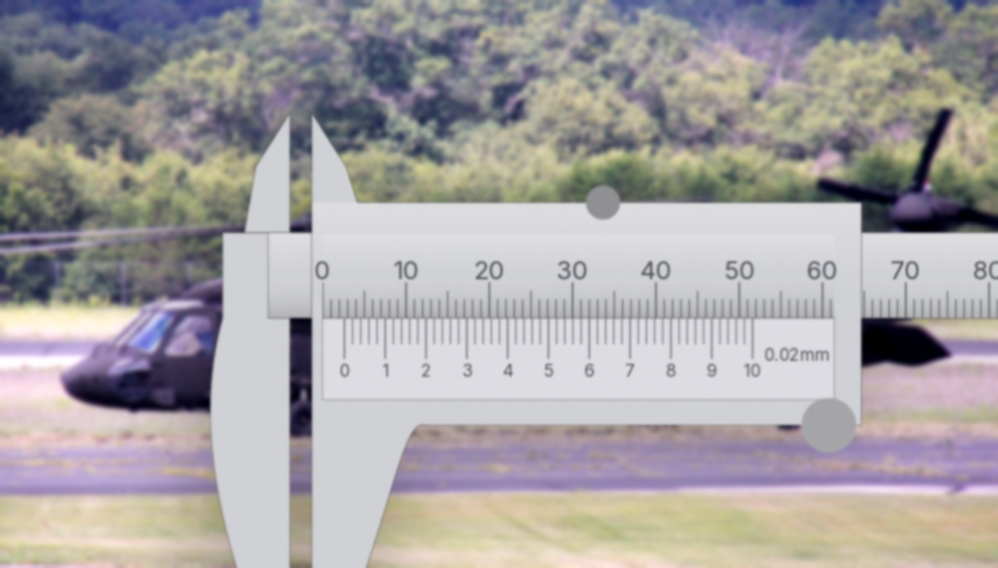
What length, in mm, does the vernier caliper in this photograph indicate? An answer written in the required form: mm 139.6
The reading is mm 2.6
